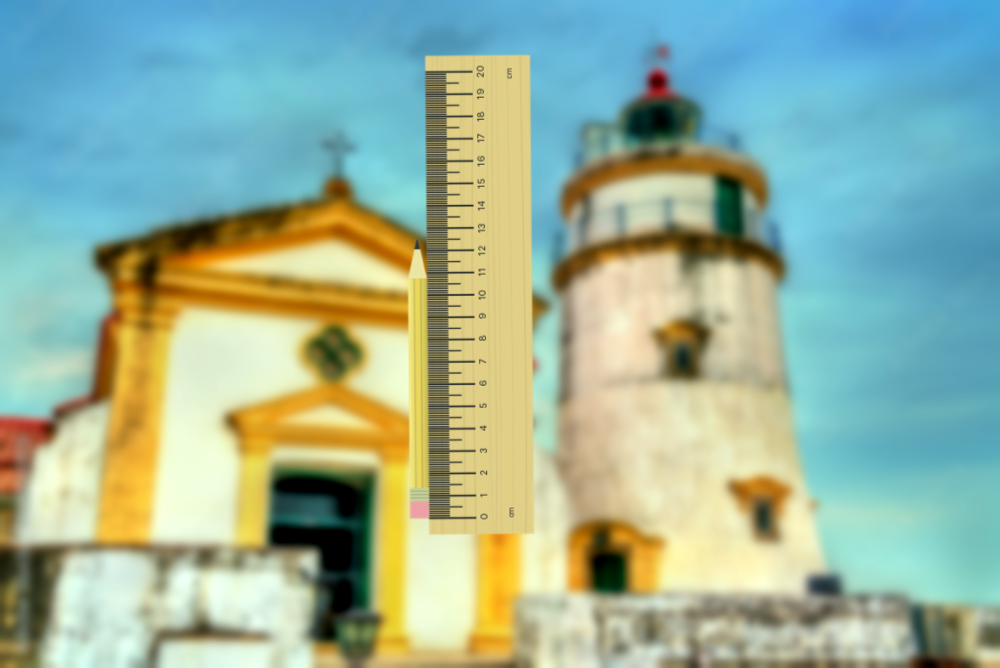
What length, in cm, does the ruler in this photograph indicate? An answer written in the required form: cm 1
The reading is cm 12.5
